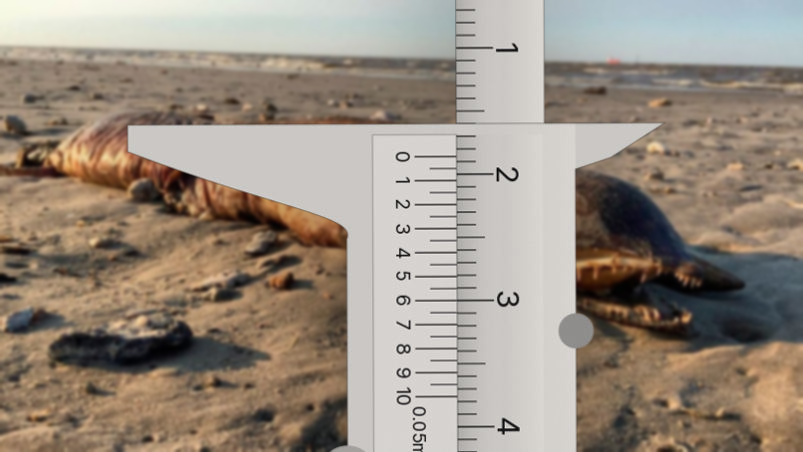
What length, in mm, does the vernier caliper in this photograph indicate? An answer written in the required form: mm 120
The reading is mm 18.6
